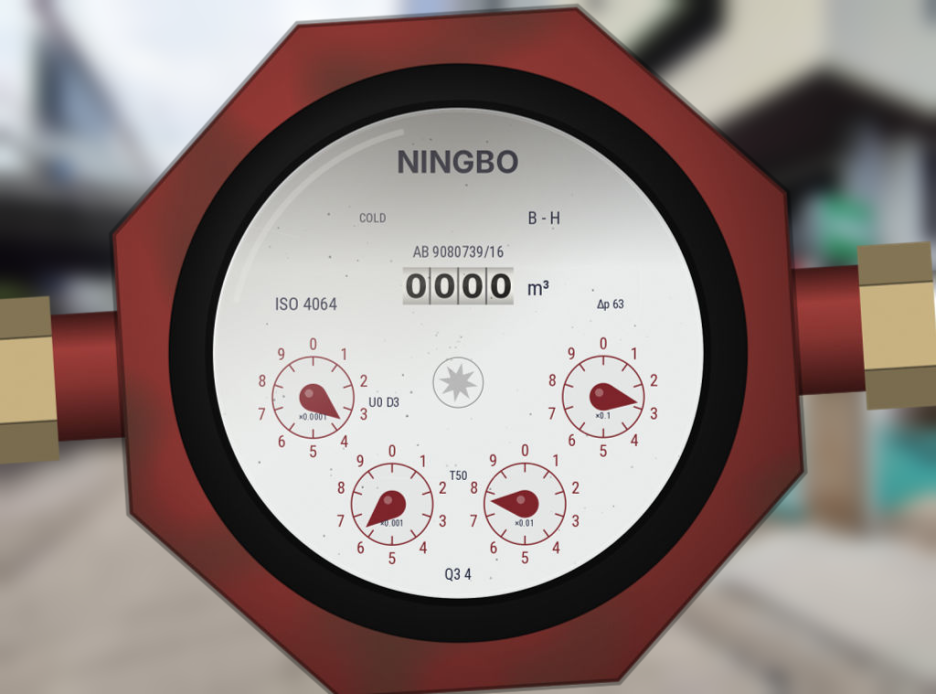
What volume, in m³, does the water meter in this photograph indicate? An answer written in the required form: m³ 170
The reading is m³ 0.2763
